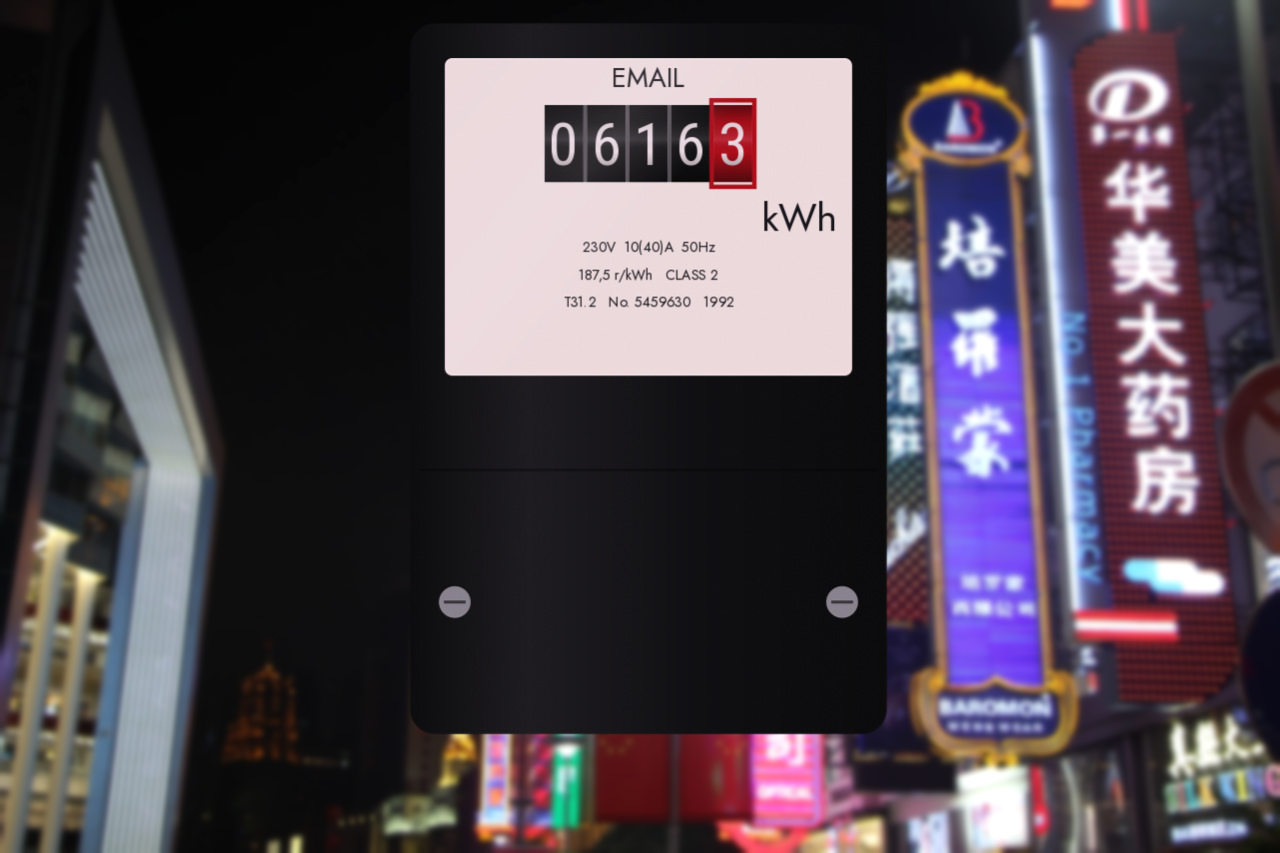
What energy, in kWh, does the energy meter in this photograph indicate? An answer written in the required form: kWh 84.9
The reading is kWh 616.3
